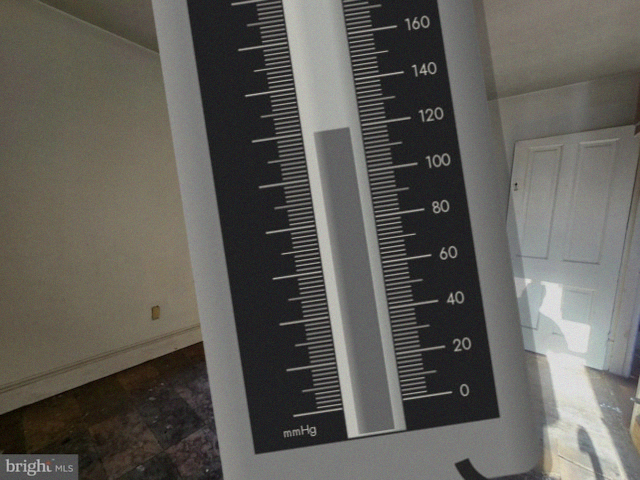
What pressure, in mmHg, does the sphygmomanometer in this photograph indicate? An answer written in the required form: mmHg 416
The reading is mmHg 120
